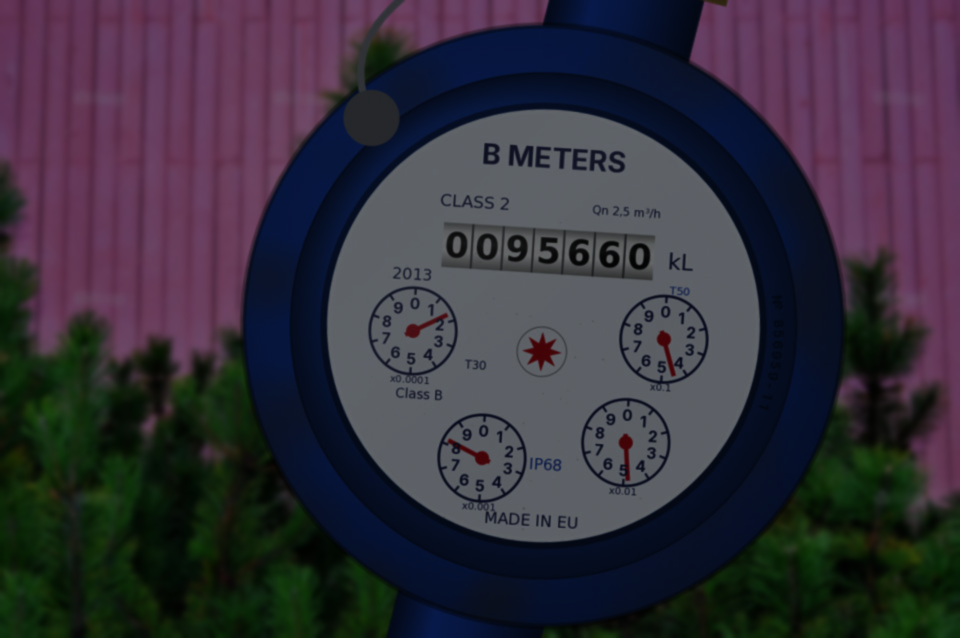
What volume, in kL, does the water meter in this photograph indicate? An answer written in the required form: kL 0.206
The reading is kL 95660.4481
